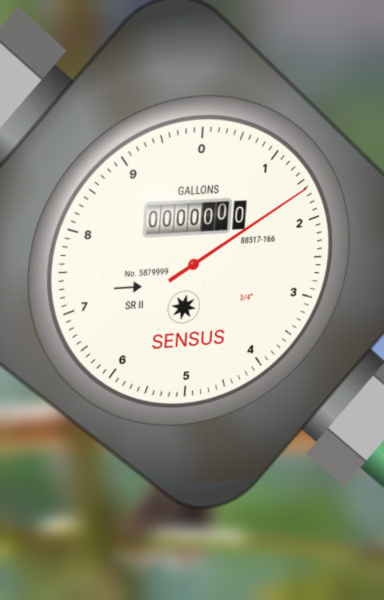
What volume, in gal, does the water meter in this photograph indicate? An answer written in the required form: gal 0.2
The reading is gal 1.6
